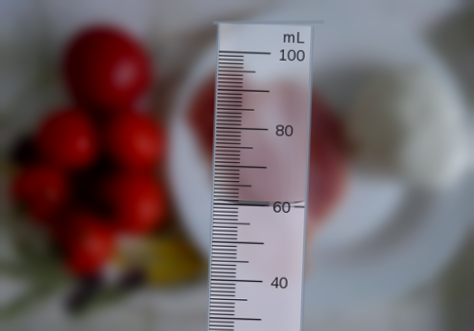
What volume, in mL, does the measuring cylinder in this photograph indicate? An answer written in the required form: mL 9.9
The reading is mL 60
